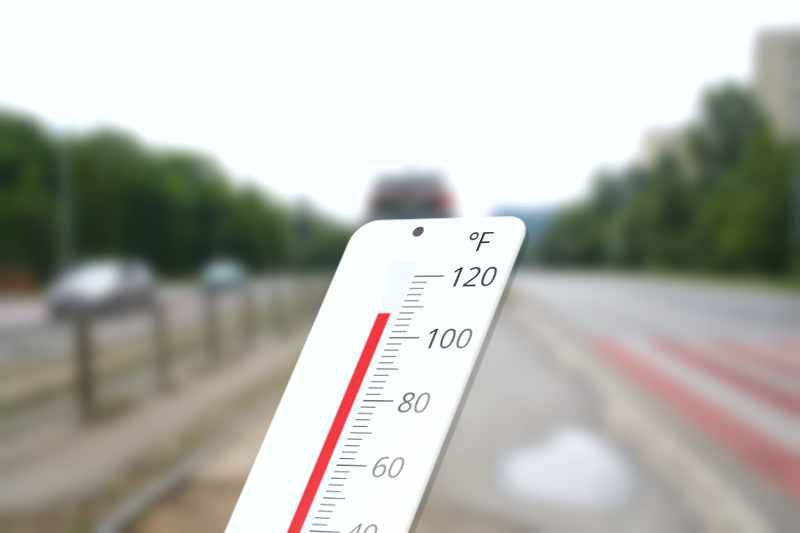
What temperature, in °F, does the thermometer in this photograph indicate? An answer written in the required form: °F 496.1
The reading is °F 108
